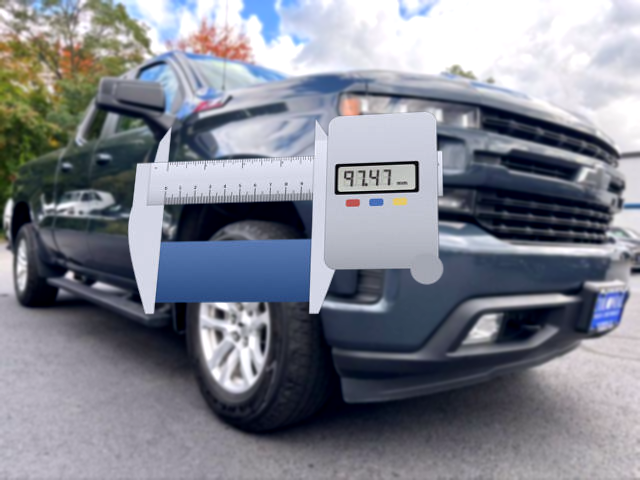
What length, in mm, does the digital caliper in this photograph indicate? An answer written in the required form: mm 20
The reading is mm 97.47
